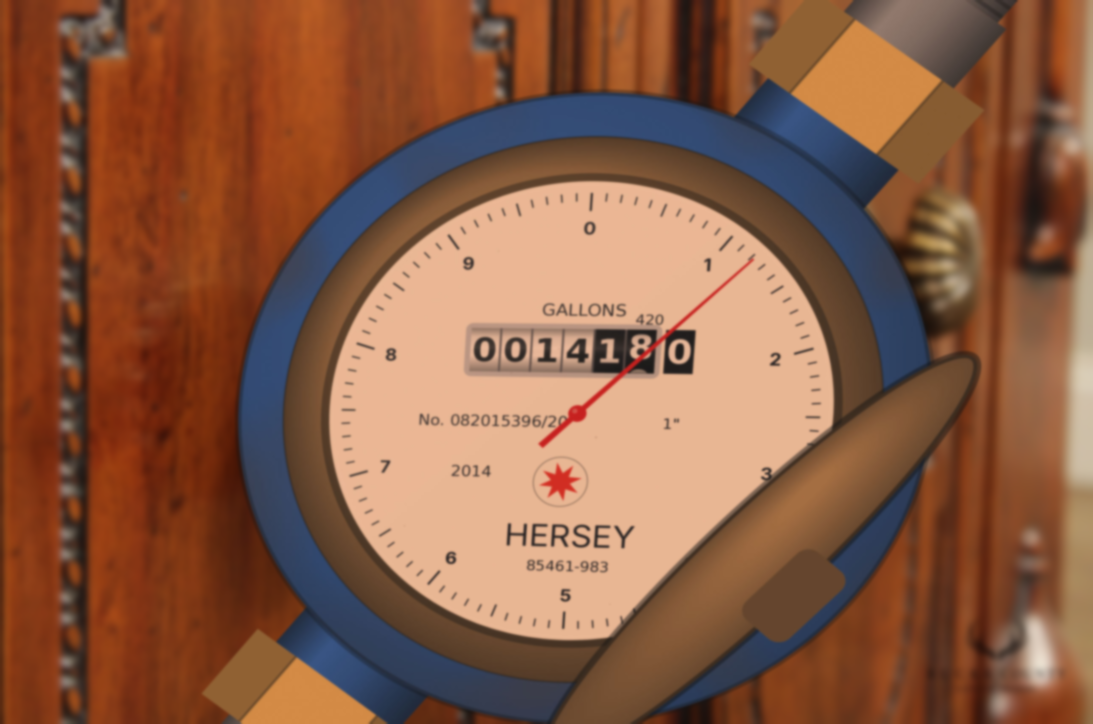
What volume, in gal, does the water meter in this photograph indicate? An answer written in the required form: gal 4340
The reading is gal 14181.2
